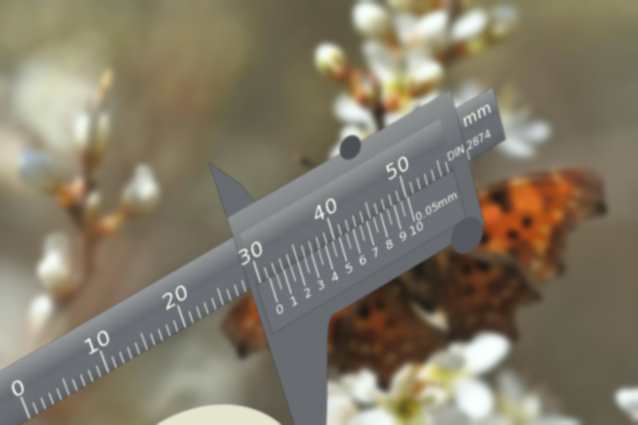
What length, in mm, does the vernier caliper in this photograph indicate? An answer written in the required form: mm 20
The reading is mm 31.2
